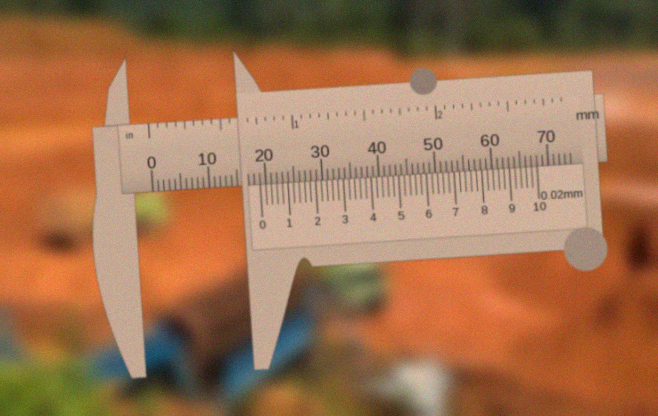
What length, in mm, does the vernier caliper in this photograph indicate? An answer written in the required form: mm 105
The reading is mm 19.0
